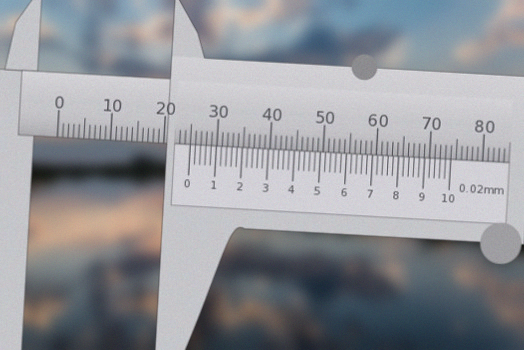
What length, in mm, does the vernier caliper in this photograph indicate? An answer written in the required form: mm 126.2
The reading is mm 25.0
